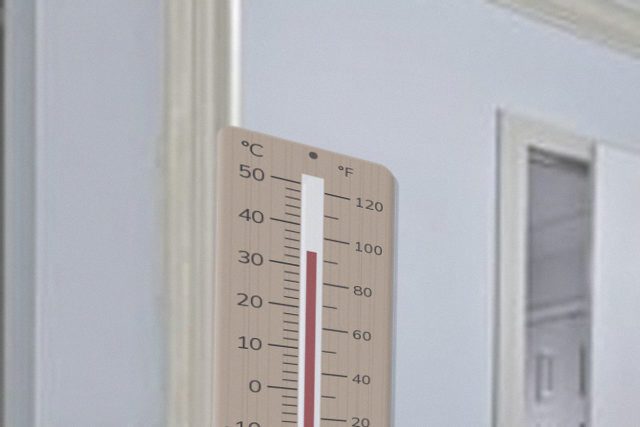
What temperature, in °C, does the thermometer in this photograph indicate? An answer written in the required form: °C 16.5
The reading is °C 34
